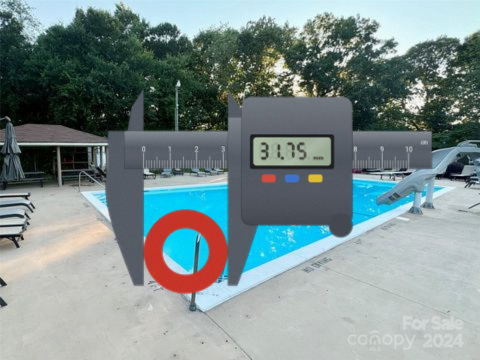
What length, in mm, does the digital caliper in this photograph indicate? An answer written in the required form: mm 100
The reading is mm 31.75
